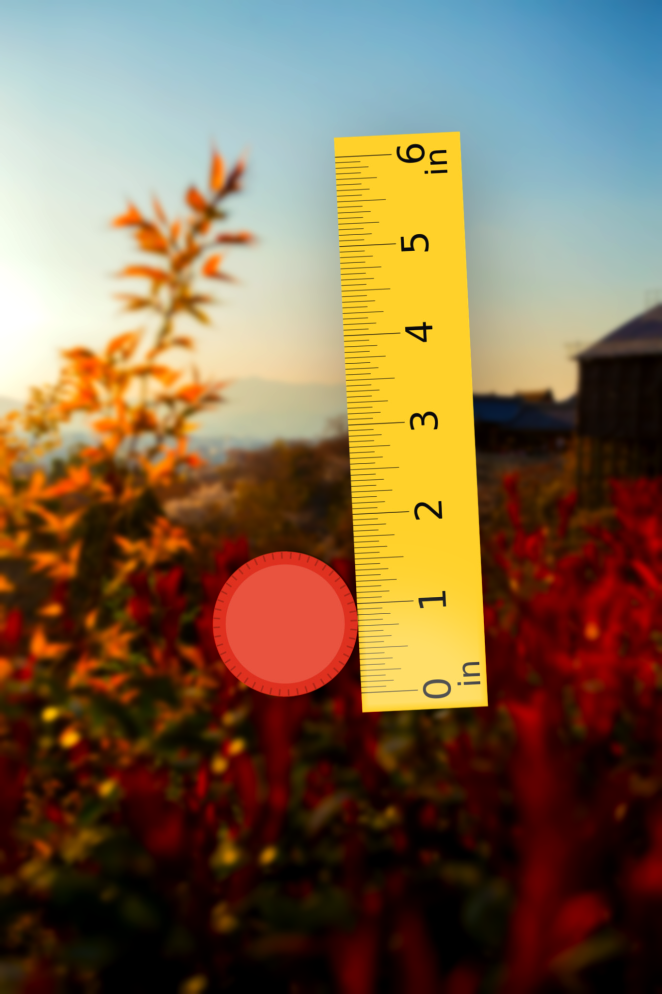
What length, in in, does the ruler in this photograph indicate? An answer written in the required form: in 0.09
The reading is in 1.625
